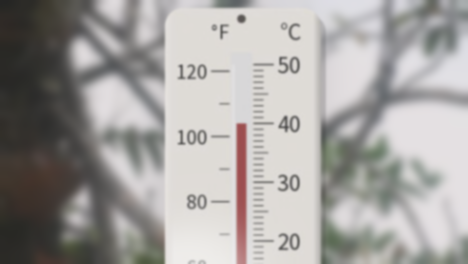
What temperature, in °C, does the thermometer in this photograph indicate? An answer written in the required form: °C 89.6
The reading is °C 40
